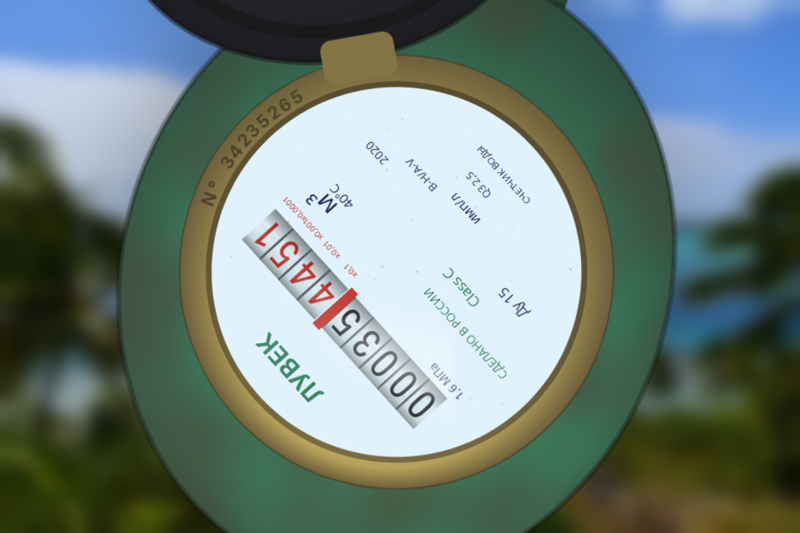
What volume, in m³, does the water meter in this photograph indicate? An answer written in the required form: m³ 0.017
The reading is m³ 35.4451
